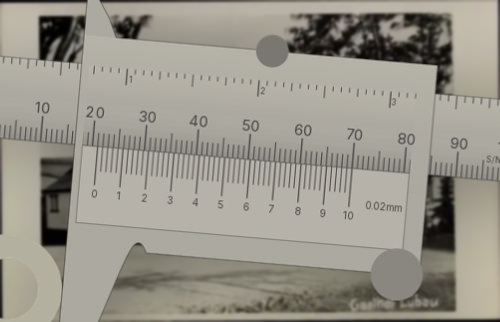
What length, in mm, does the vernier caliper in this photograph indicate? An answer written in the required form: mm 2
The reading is mm 21.0
